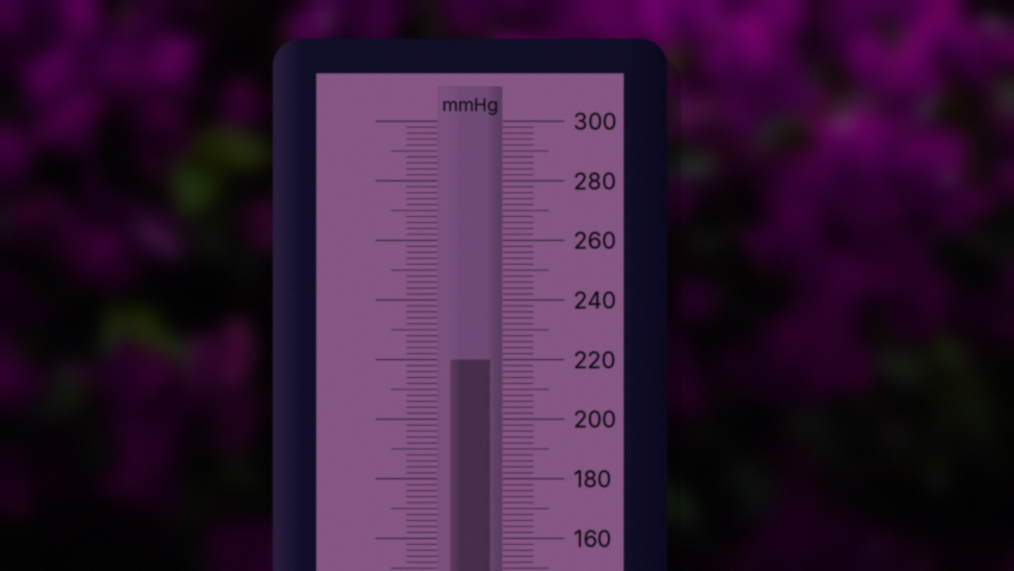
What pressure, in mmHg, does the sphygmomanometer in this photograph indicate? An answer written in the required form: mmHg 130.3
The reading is mmHg 220
